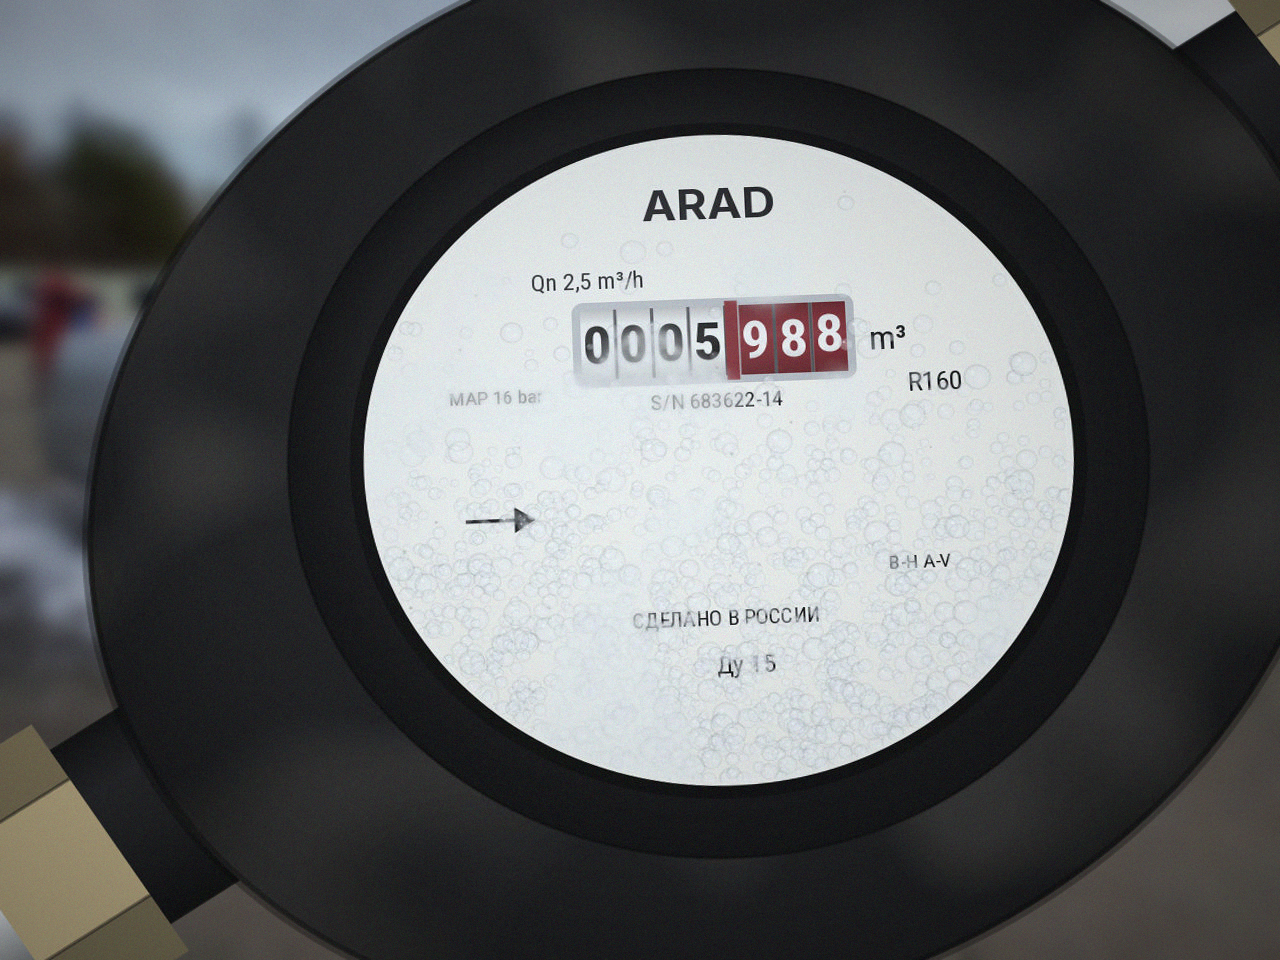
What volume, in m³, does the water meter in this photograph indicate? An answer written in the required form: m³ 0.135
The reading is m³ 5.988
